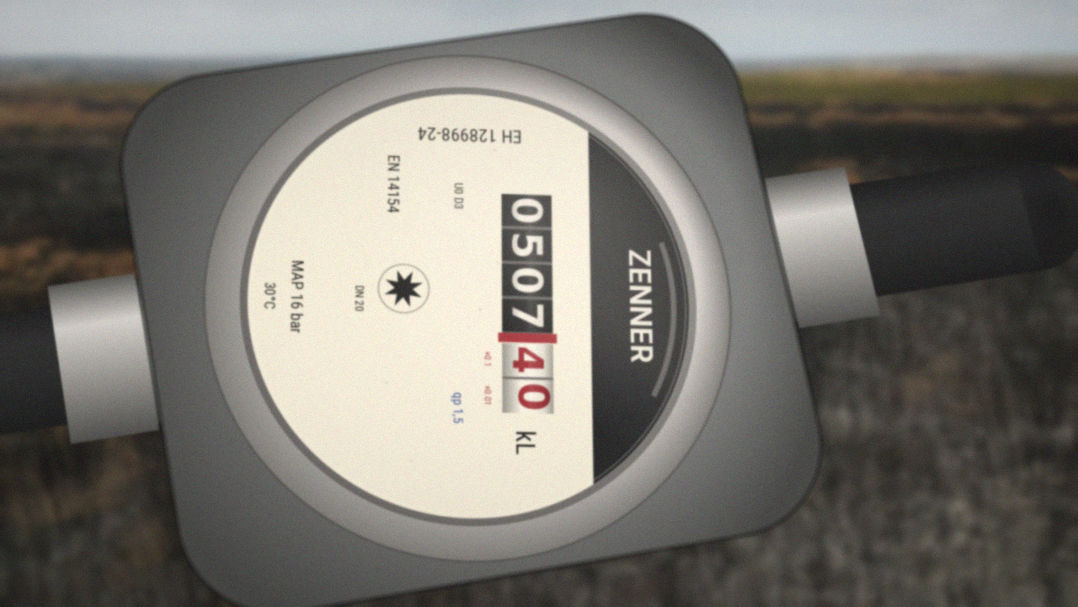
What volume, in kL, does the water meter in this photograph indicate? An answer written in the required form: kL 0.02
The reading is kL 507.40
